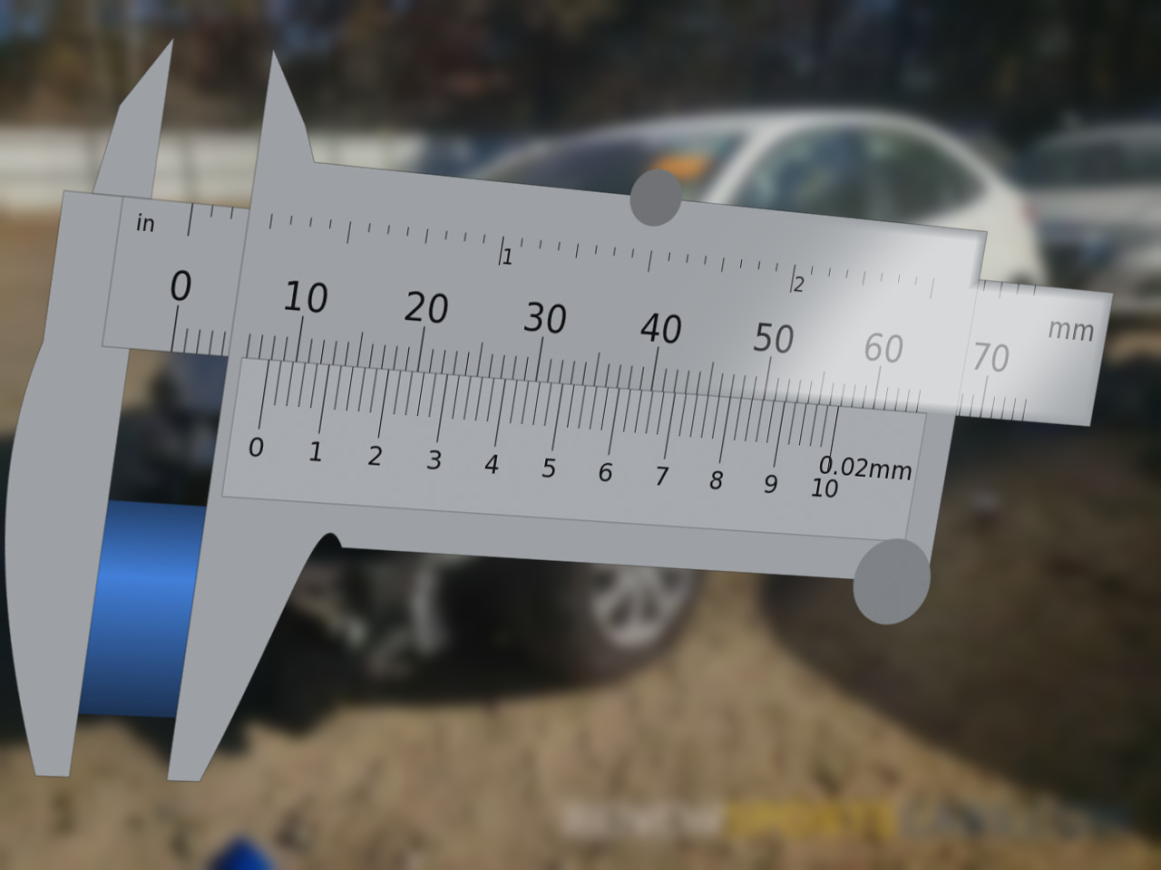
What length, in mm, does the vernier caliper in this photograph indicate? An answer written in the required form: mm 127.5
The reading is mm 7.8
